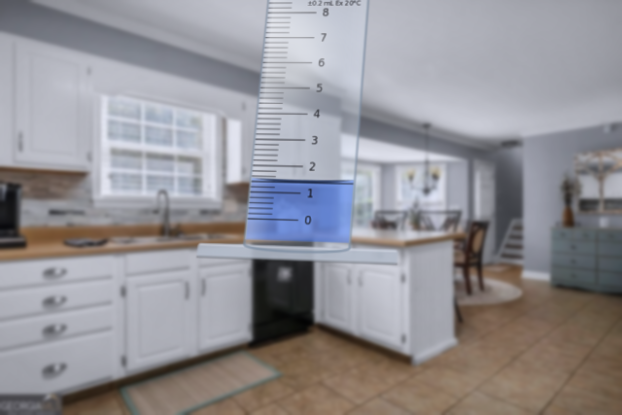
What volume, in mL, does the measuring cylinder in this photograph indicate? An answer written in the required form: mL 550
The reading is mL 1.4
